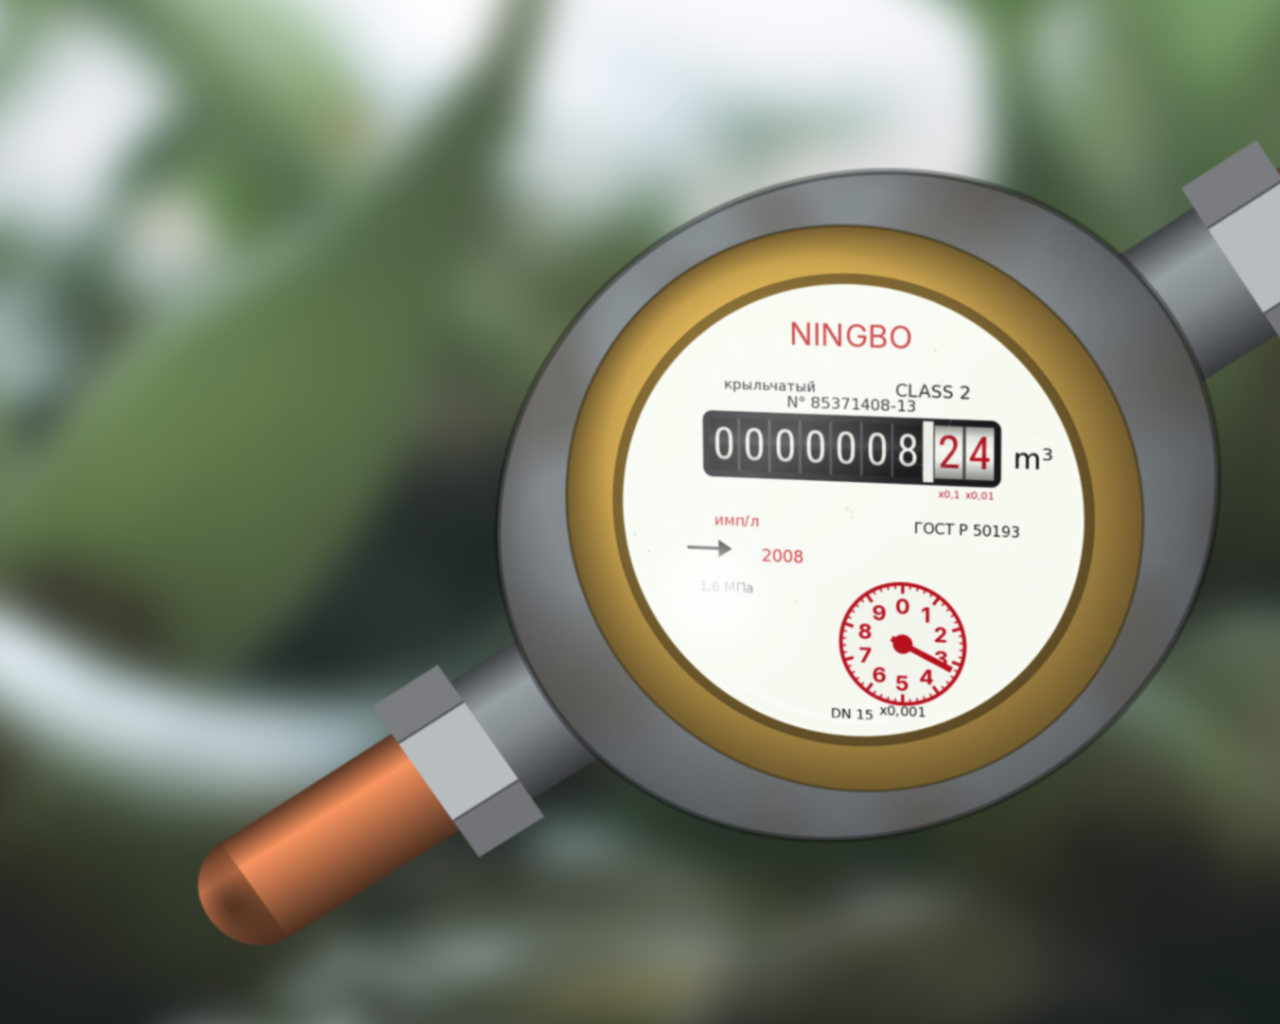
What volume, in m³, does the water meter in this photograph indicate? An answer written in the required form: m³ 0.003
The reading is m³ 8.243
